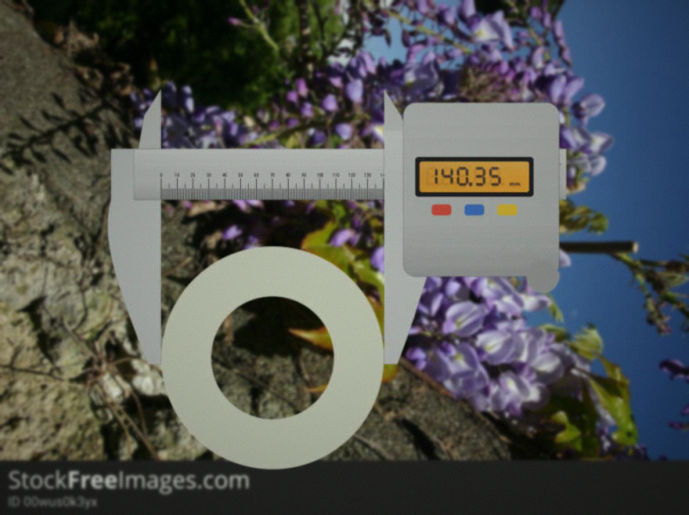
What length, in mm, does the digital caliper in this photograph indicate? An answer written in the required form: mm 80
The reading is mm 140.35
